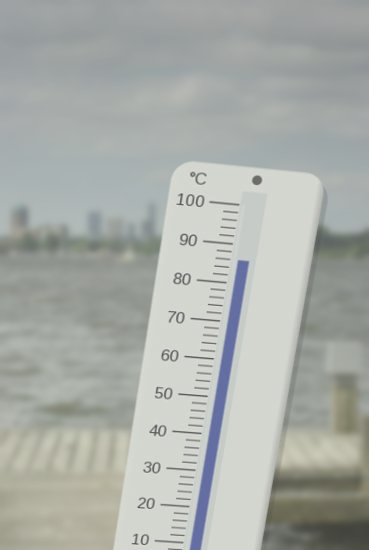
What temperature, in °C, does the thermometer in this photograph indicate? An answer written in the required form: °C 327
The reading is °C 86
